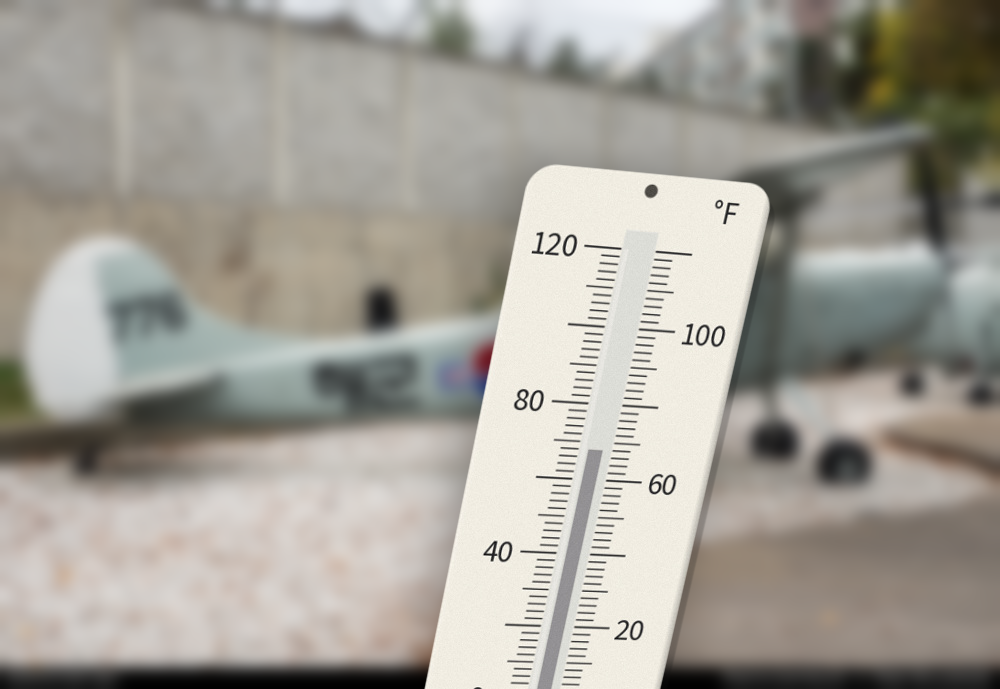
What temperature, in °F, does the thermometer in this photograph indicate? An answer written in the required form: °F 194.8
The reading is °F 68
